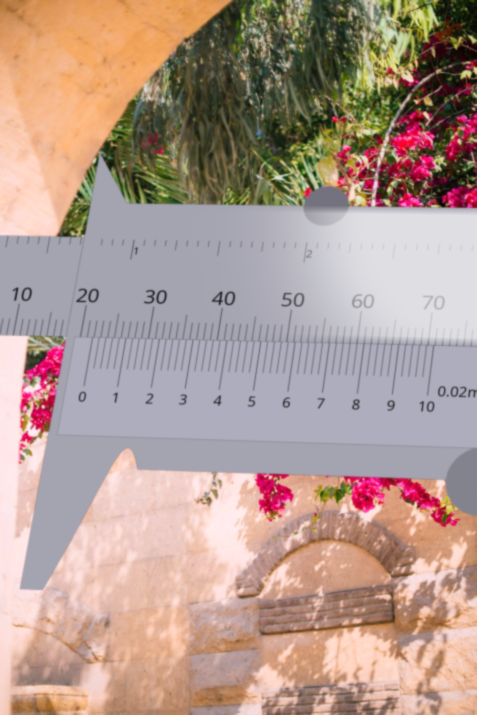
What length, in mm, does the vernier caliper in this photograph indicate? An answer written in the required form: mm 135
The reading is mm 21.8
